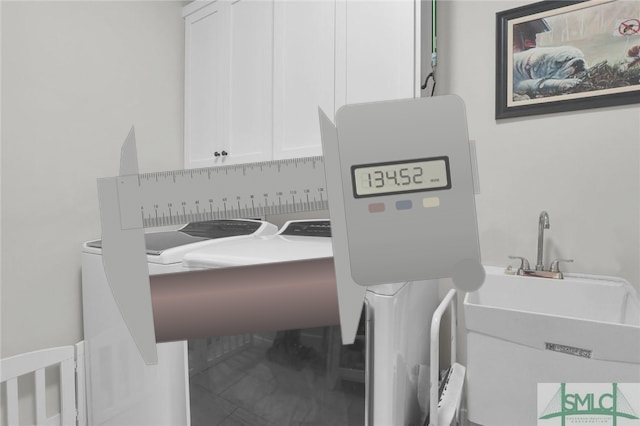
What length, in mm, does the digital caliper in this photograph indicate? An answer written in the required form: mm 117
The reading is mm 134.52
